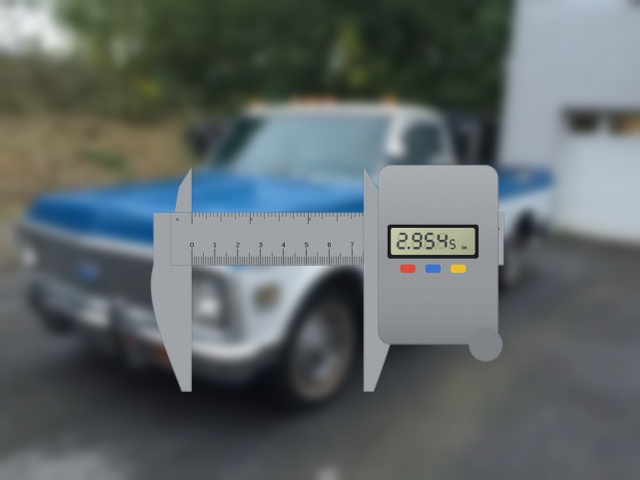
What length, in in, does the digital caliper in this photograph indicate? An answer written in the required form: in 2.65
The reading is in 2.9545
